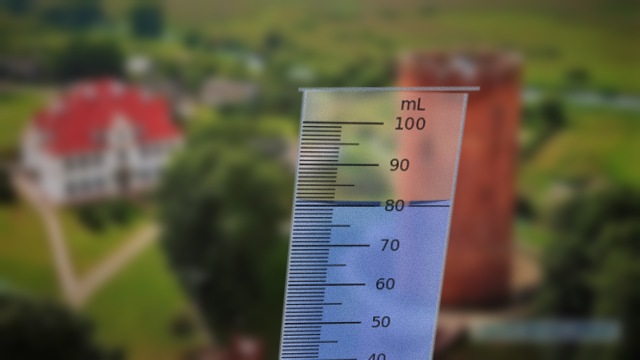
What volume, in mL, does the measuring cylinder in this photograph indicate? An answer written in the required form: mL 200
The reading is mL 80
